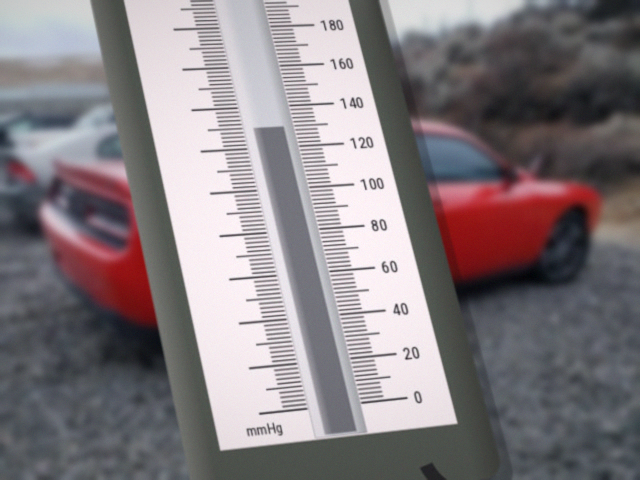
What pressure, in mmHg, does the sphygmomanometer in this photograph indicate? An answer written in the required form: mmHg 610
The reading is mmHg 130
